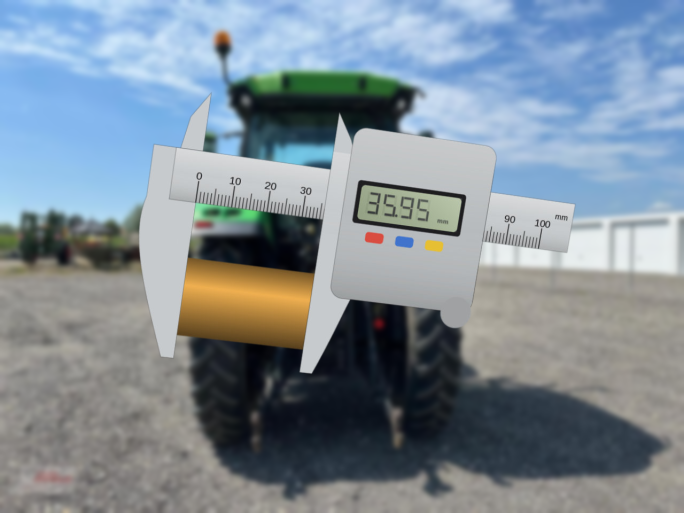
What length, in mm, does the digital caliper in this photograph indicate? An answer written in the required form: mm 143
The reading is mm 35.95
